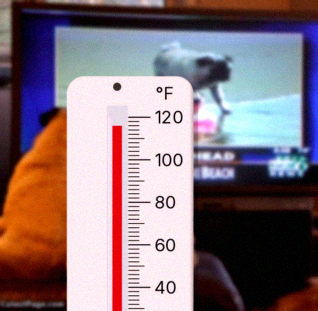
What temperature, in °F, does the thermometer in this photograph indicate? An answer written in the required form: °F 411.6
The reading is °F 116
